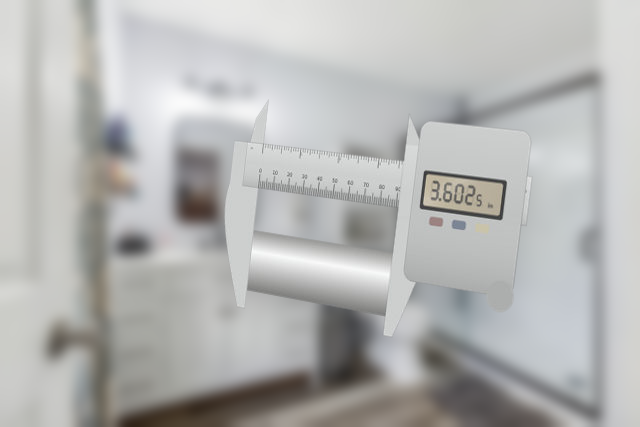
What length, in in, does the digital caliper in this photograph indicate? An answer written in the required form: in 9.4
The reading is in 3.6025
